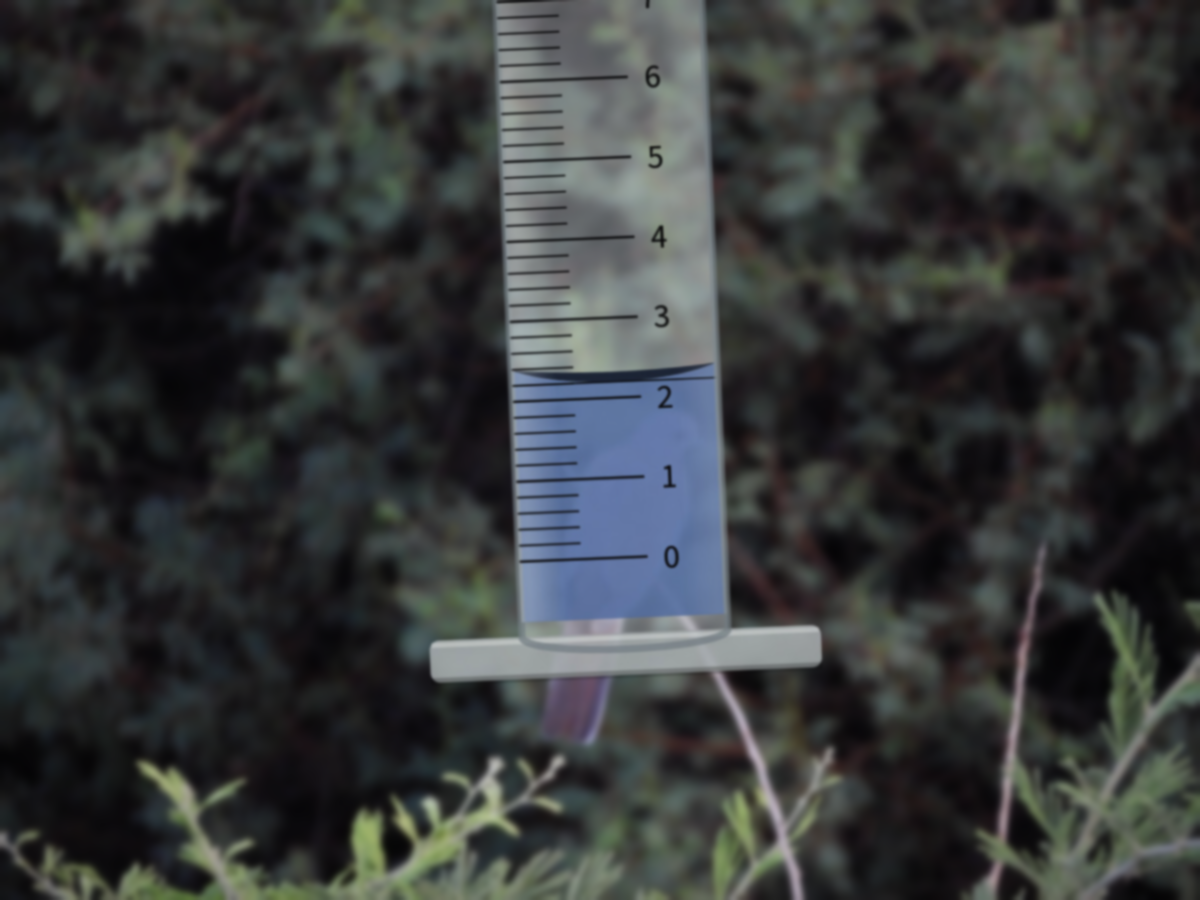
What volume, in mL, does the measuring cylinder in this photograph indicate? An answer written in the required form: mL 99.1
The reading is mL 2.2
